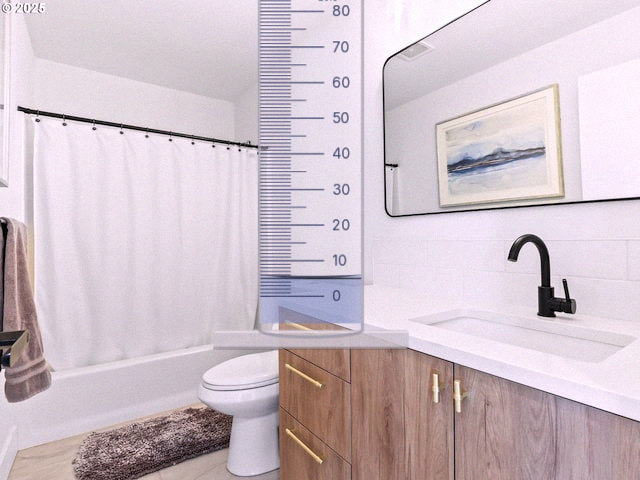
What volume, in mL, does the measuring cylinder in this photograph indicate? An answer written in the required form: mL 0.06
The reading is mL 5
